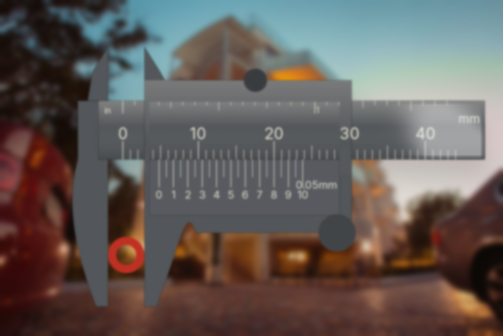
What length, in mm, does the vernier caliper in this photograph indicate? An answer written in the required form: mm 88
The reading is mm 4.8
